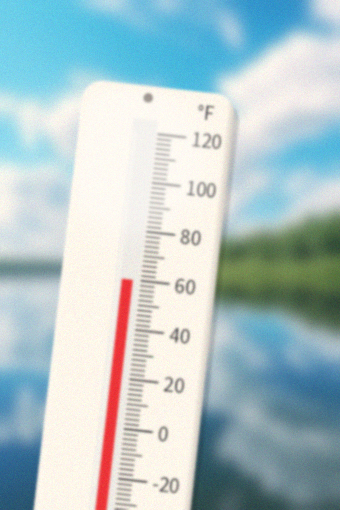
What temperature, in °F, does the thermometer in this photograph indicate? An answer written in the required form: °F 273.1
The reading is °F 60
